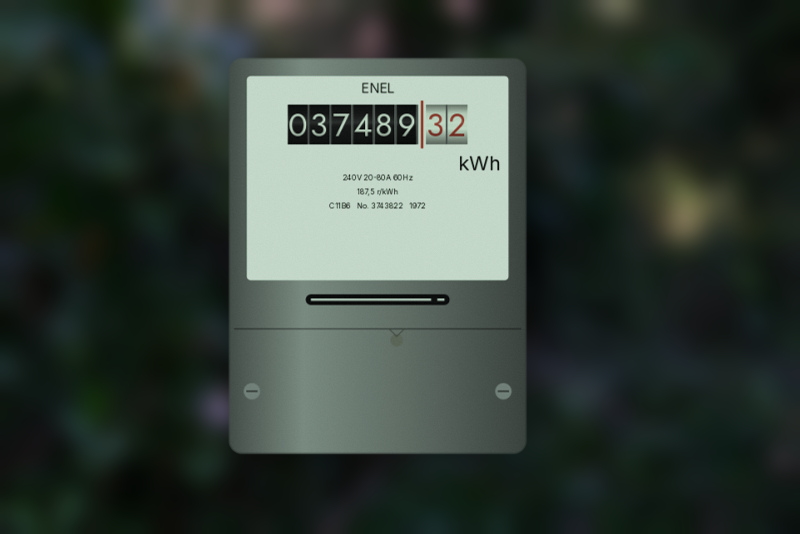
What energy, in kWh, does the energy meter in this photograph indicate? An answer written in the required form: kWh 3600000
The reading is kWh 37489.32
